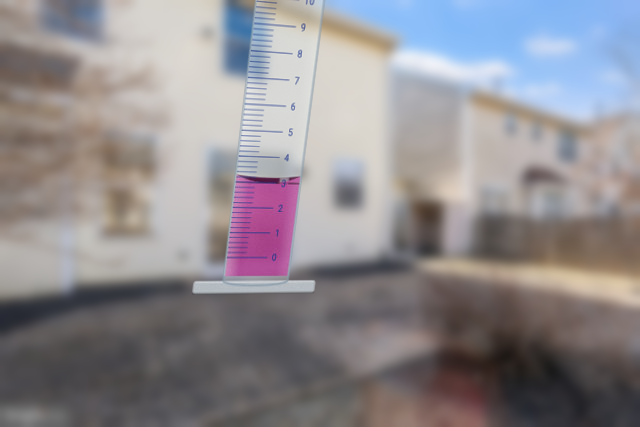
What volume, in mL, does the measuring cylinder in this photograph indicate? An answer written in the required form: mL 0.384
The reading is mL 3
